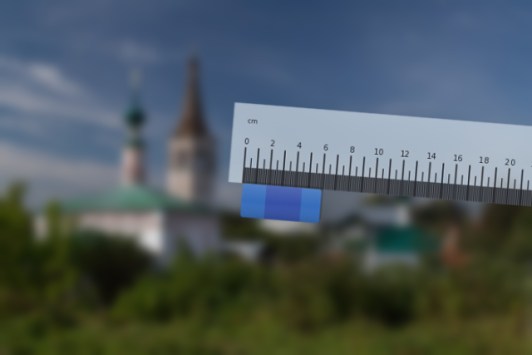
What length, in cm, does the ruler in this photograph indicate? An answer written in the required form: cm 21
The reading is cm 6
